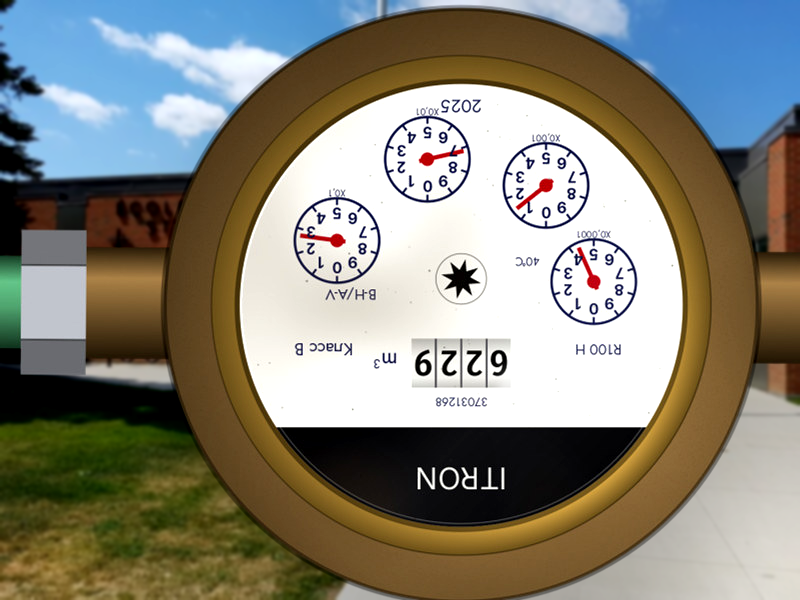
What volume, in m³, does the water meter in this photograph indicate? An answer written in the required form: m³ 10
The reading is m³ 6229.2714
